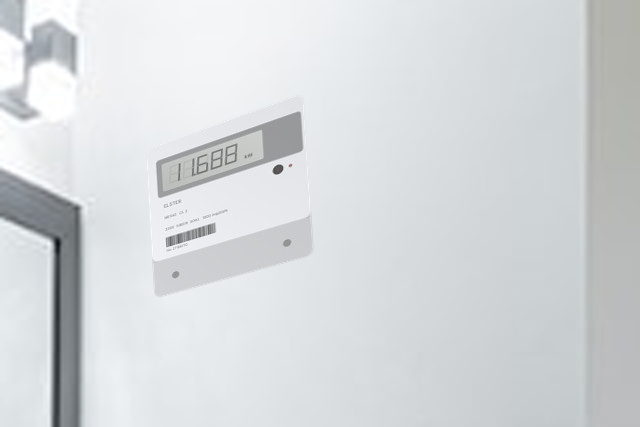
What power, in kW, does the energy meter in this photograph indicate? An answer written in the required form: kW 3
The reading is kW 11.688
